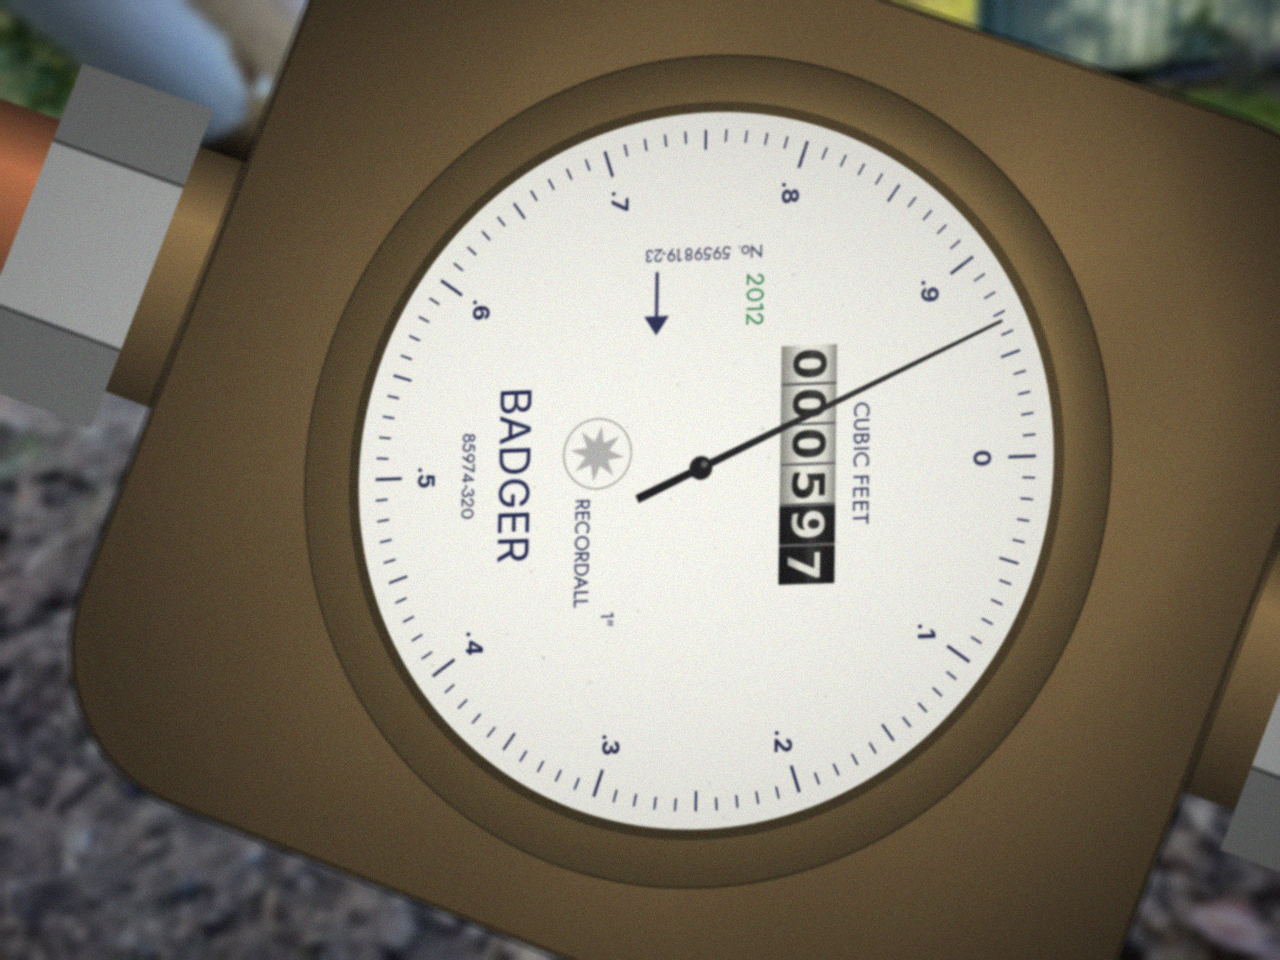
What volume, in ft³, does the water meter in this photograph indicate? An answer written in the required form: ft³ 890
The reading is ft³ 596.93
